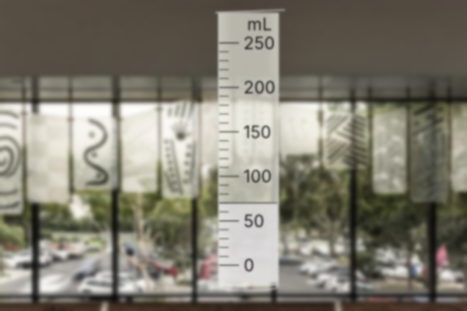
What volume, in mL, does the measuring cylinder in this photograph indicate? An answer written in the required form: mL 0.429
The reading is mL 70
